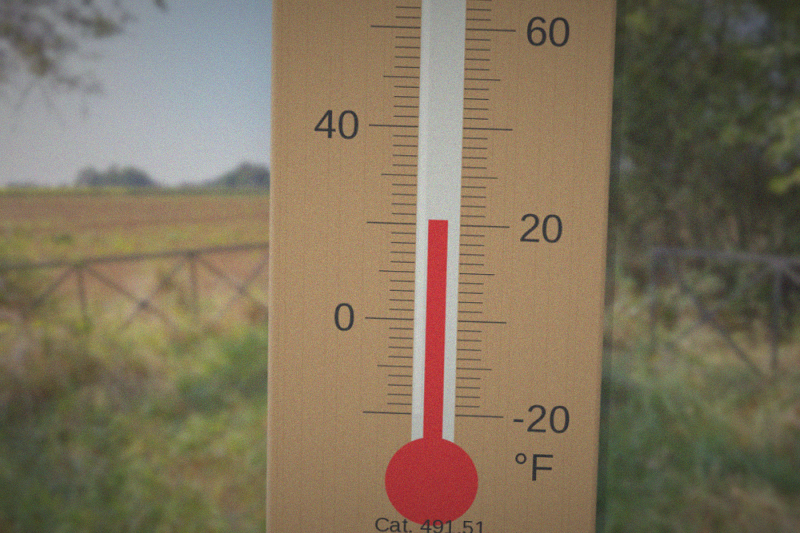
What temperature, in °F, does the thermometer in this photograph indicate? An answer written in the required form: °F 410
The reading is °F 21
